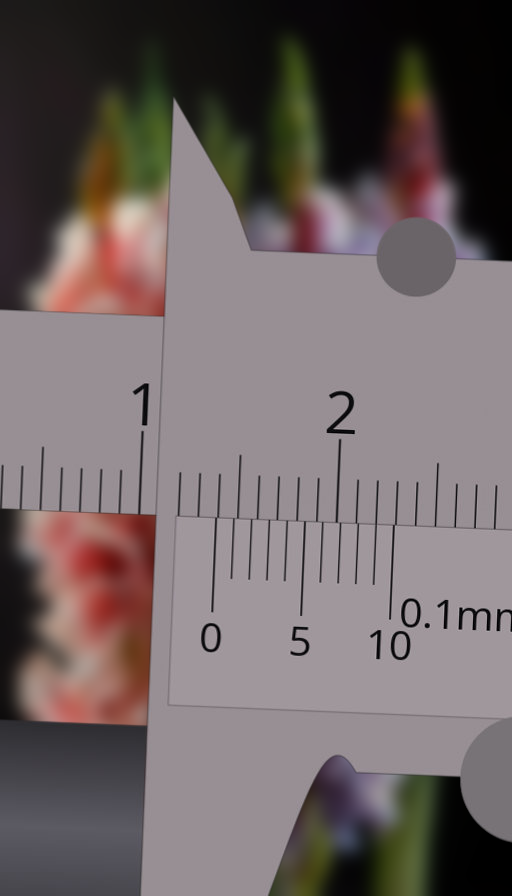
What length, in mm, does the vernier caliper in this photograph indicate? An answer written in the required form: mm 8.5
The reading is mm 13.9
